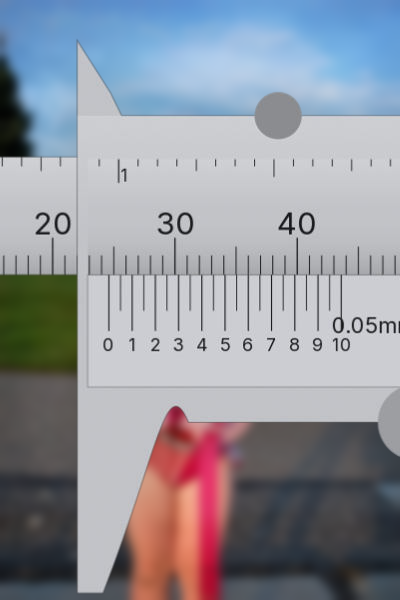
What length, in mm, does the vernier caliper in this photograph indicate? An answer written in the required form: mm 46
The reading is mm 24.6
